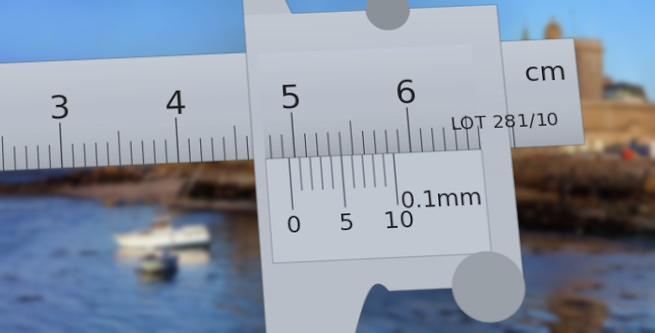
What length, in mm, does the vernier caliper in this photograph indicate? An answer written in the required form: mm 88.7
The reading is mm 49.5
